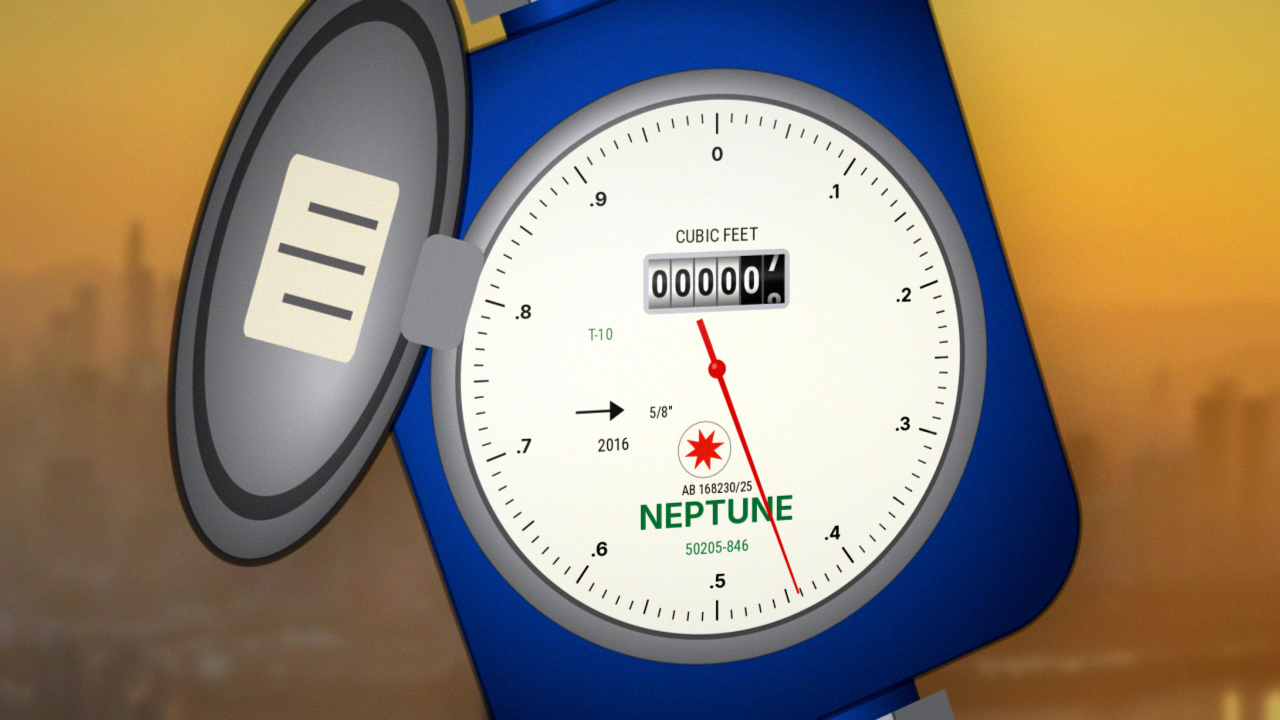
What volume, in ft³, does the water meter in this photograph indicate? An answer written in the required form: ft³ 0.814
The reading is ft³ 7.44
